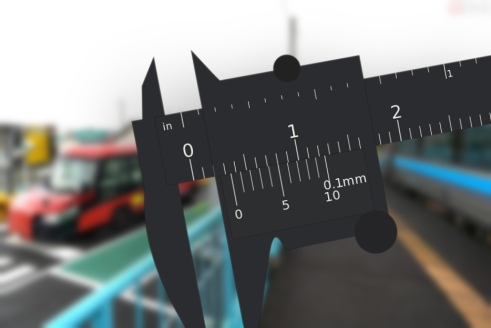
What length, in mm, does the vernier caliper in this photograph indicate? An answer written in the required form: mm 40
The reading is mm 3.5
